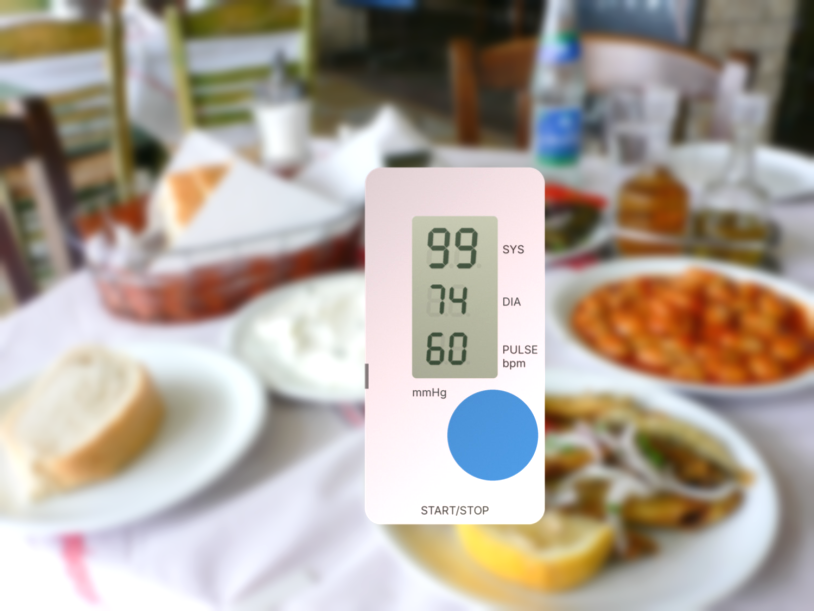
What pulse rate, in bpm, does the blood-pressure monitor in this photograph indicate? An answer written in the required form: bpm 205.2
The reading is bpm 60
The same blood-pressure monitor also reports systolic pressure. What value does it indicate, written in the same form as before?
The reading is mmHg 99
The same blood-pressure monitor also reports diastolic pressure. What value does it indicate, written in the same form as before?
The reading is mmHg 74
